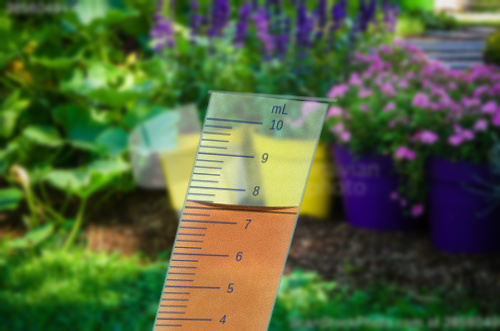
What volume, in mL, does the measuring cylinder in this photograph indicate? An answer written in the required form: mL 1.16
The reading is mL 7.4
